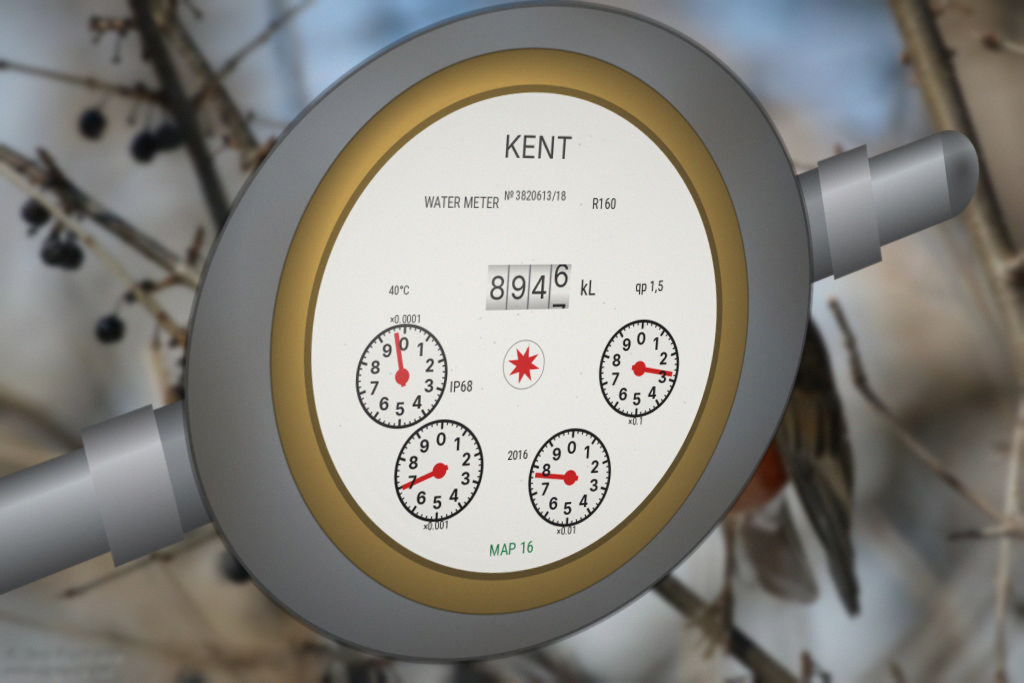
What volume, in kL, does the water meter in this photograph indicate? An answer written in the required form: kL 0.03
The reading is kL 8946.2769
